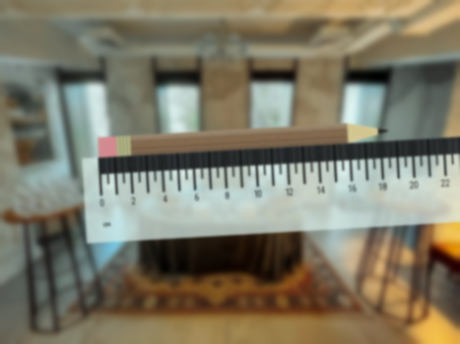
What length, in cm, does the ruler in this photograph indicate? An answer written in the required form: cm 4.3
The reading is cm 18.5
